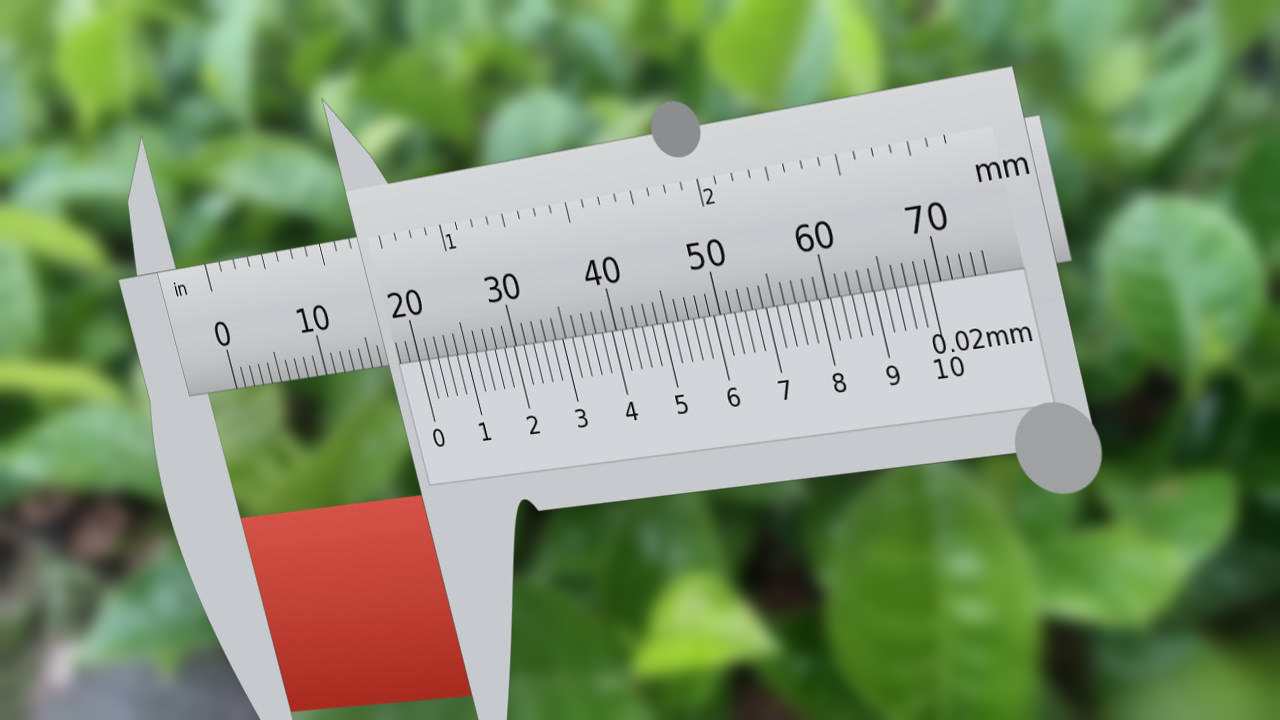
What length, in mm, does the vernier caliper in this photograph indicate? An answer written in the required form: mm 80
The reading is mm 20.0
